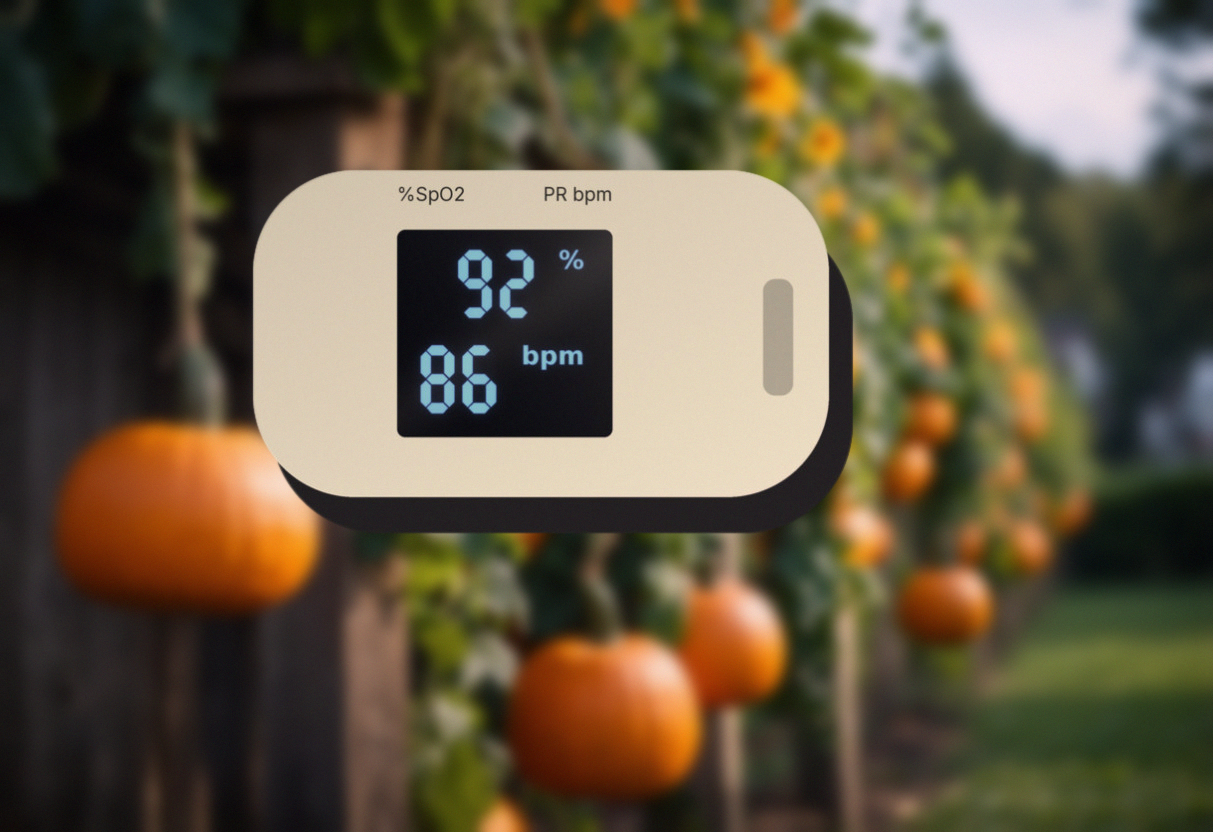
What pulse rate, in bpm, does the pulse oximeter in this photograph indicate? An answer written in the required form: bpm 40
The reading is bpm 86
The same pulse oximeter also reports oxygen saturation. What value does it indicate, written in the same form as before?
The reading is % 92
